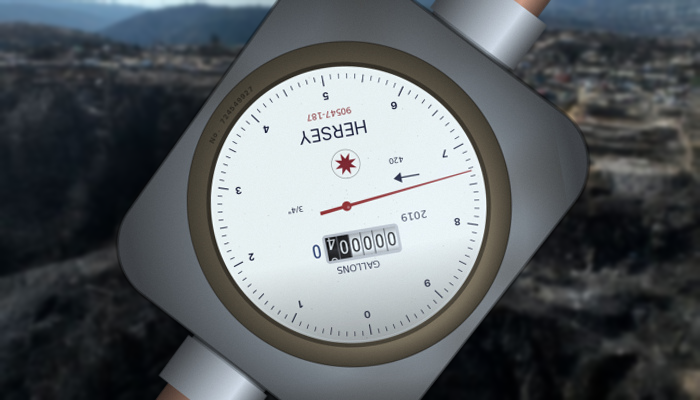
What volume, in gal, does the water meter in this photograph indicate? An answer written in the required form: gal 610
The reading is gal 37.3
